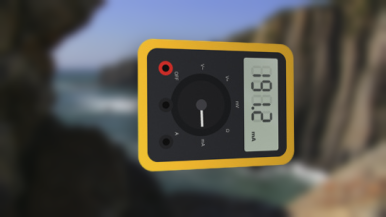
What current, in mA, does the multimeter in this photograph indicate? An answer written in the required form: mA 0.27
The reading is mA 191.2
